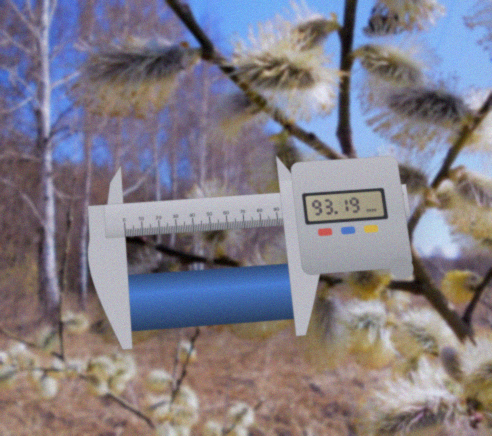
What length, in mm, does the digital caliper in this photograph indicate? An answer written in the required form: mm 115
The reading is mm 93.19
